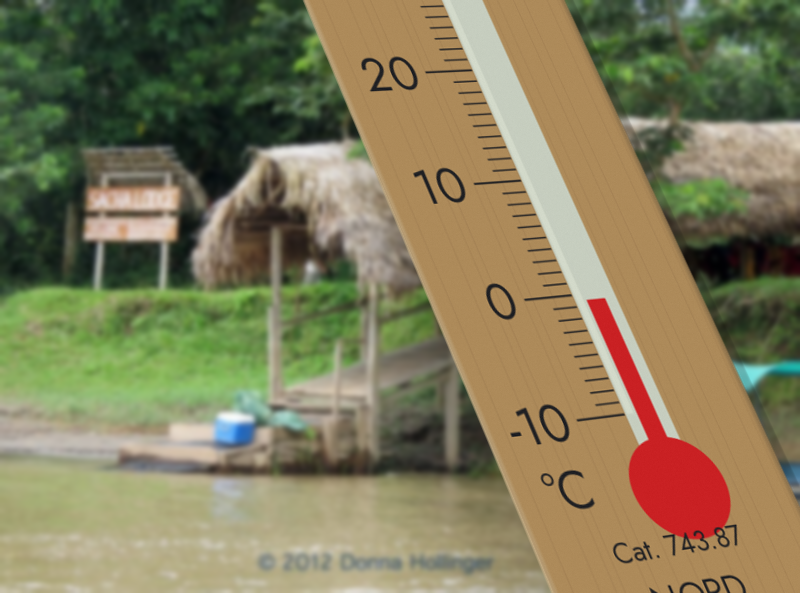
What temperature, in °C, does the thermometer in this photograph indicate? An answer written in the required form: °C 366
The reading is °C -0.5
